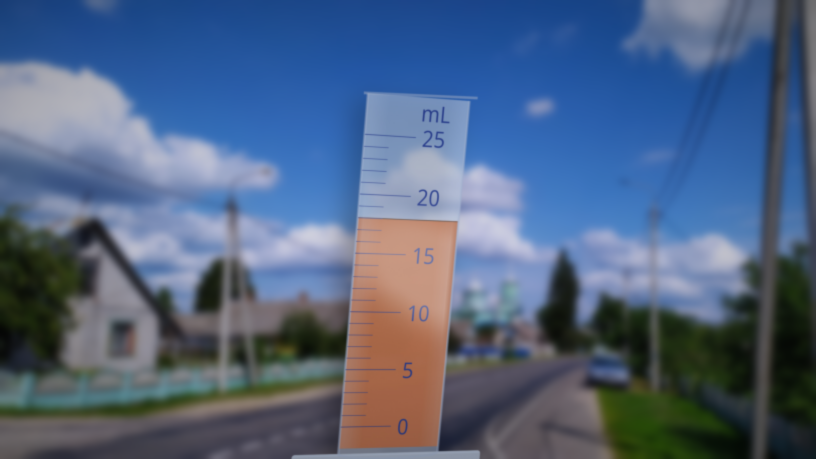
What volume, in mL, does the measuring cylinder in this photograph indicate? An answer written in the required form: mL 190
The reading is mL 18
